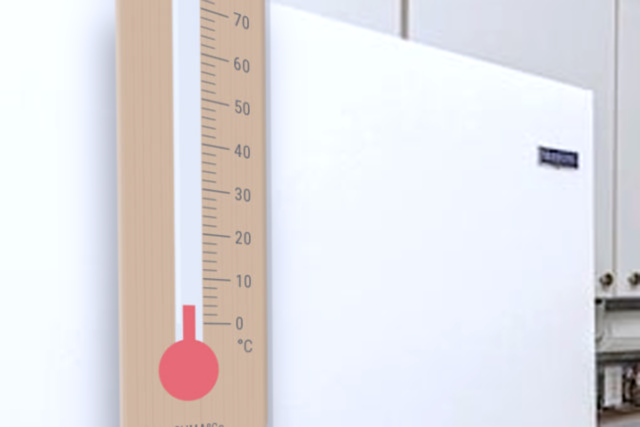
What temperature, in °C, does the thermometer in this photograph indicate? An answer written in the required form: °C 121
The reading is °C 4
